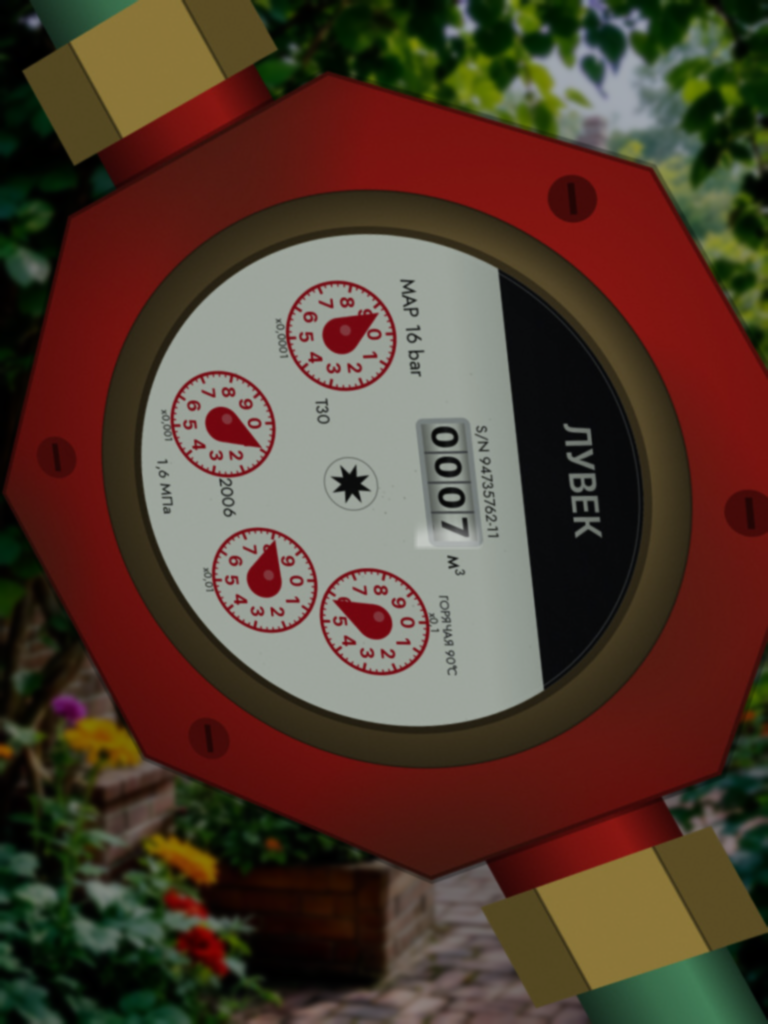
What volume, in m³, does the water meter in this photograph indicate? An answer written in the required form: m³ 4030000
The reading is m³ 7.5809
